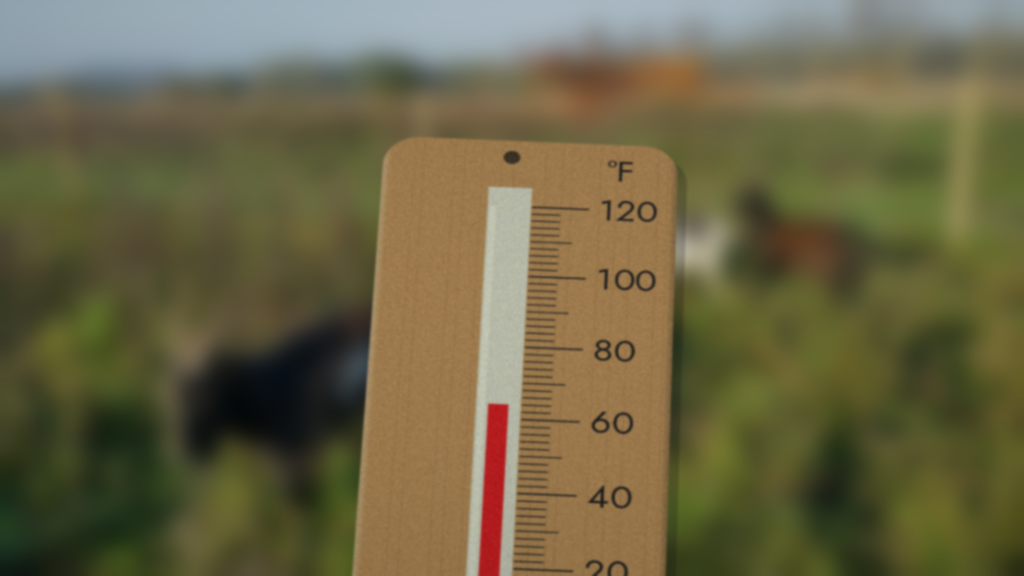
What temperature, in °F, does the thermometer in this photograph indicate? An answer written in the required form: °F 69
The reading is °F 64
